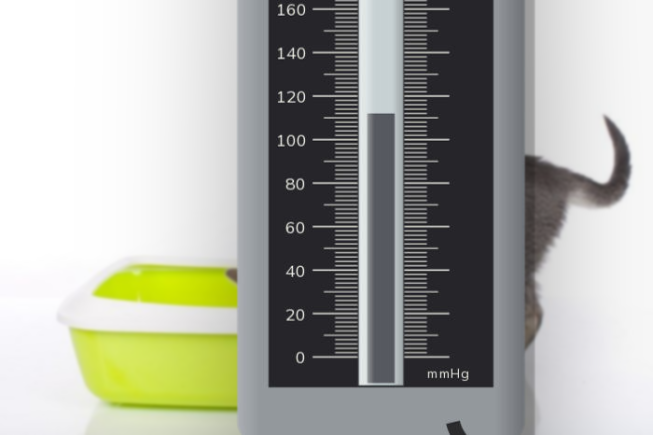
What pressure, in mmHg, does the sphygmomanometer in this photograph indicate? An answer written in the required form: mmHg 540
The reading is mmHg 112
